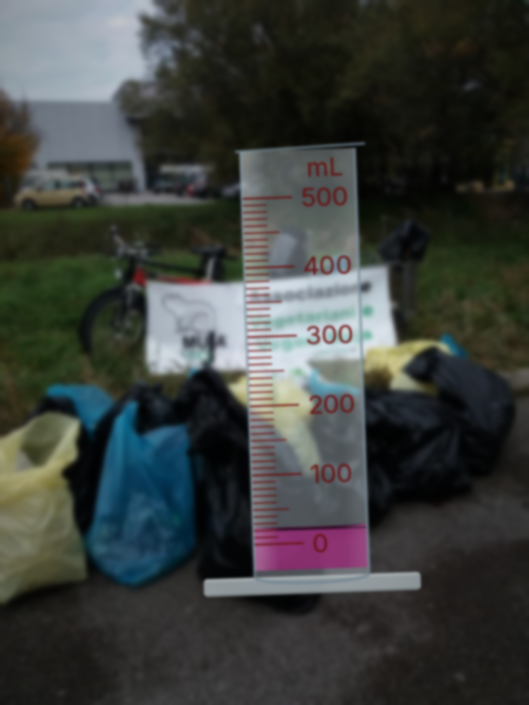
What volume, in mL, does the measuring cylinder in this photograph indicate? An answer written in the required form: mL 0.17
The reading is mL 20
